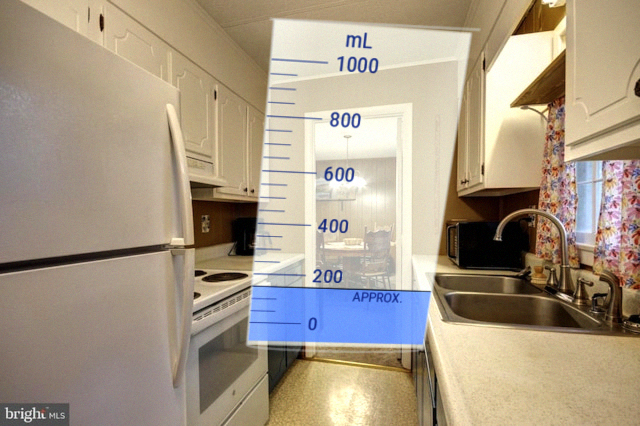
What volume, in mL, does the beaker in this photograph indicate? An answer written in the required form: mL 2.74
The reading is mL 150
